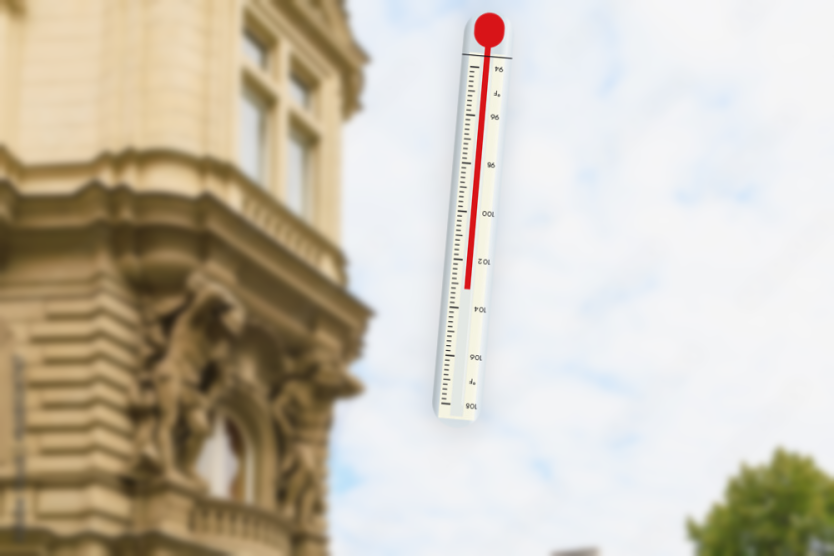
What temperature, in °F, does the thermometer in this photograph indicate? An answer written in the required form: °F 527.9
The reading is °F 103.2
